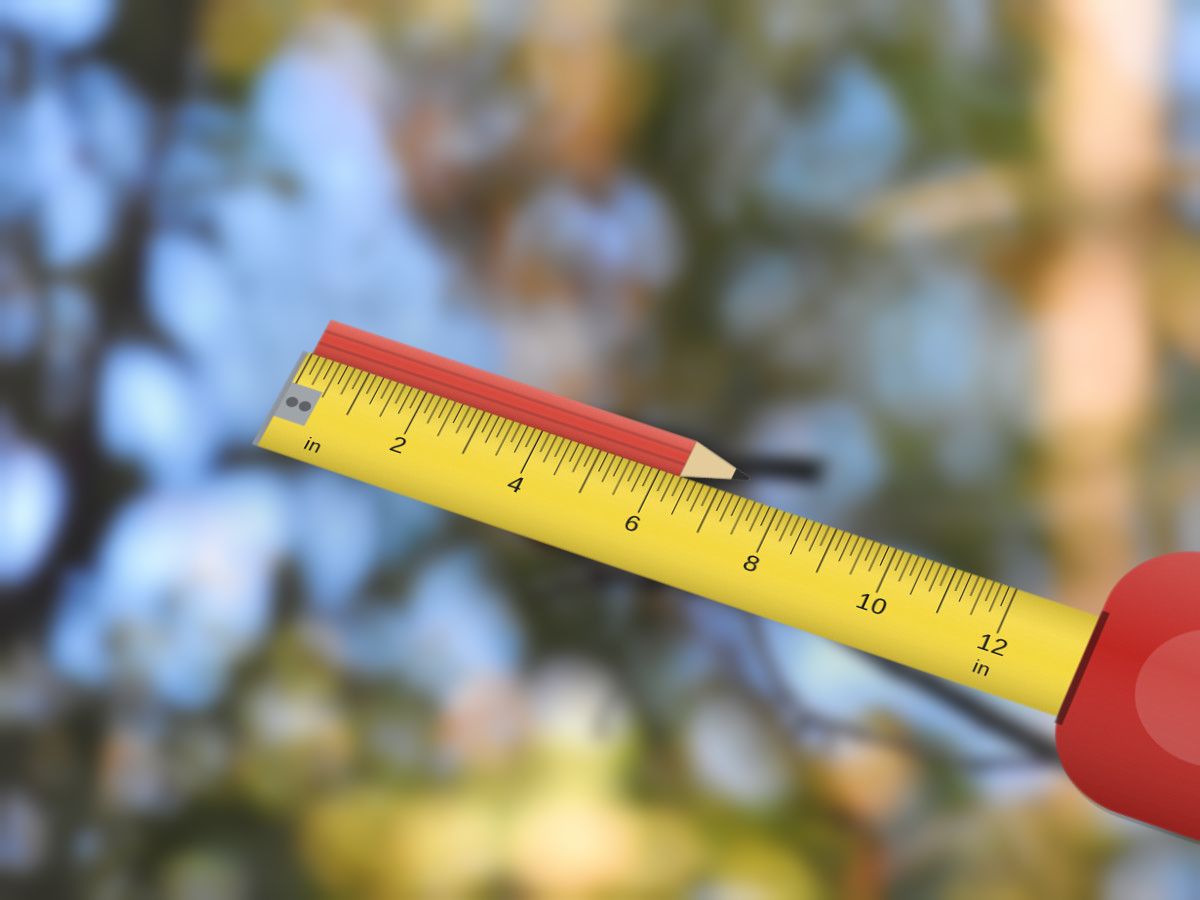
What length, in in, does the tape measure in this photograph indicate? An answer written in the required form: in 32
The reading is in 7.375
